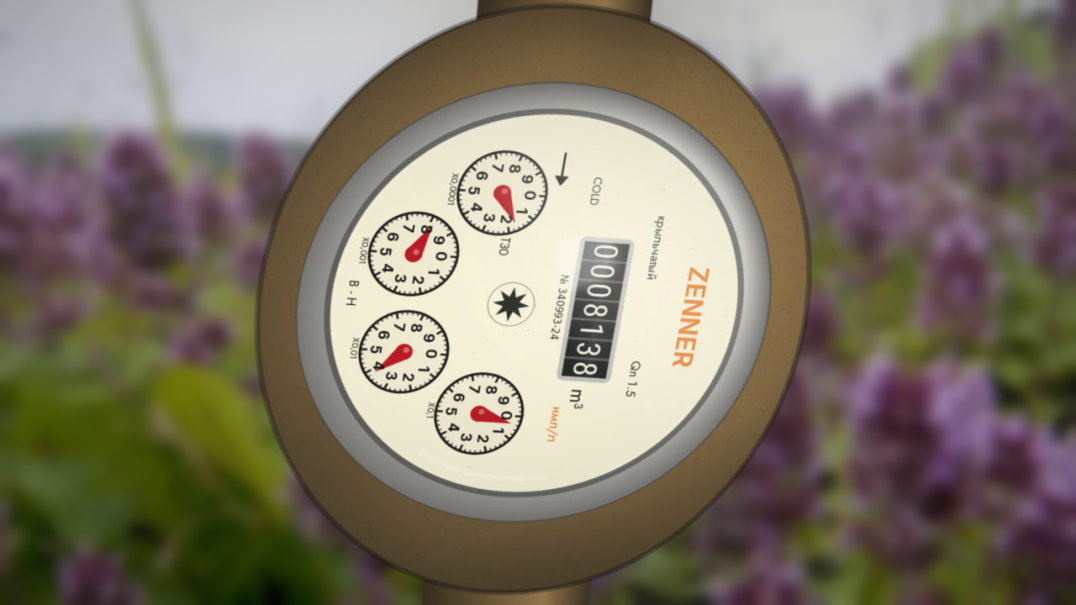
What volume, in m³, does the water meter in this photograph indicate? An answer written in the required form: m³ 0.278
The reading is m³ 8138.0381
